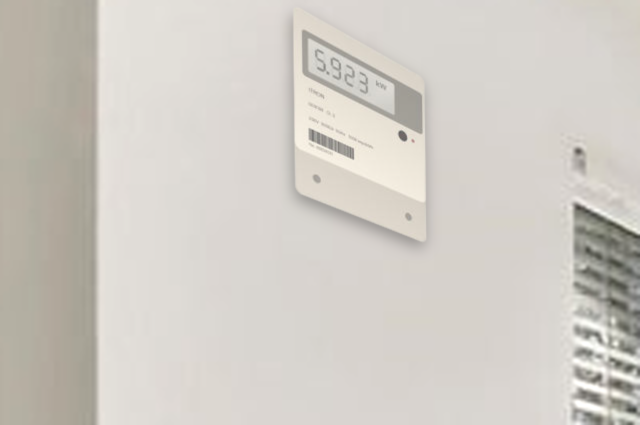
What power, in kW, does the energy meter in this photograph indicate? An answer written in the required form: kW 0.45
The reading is kW 5.923
